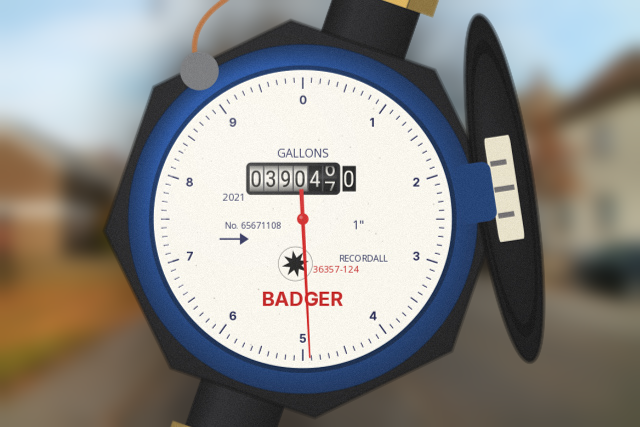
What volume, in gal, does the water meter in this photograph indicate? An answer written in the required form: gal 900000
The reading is gal 390464.9
